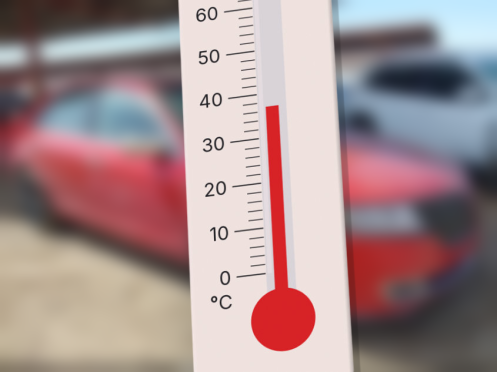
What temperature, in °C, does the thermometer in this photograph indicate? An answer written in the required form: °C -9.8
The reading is °C 37
